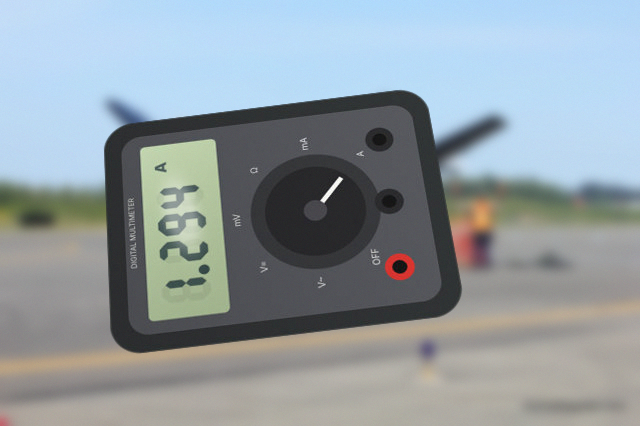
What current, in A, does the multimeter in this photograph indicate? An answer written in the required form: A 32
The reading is A 1.294
